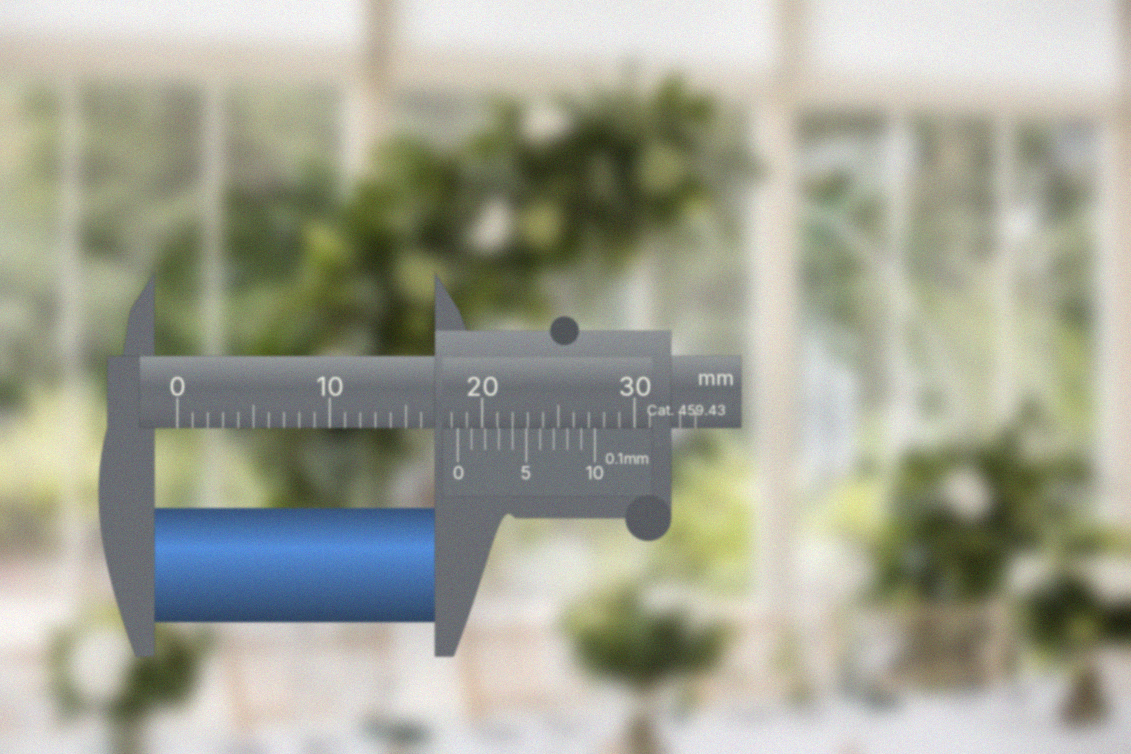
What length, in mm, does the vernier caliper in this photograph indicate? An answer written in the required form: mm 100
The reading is mm 18.4
